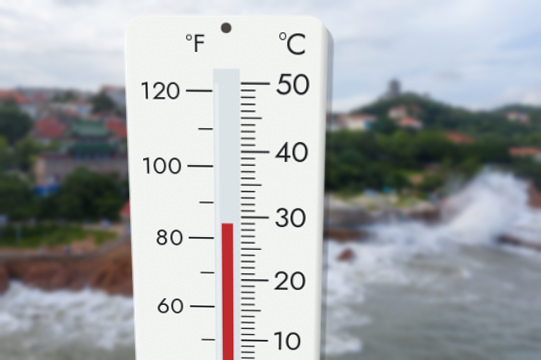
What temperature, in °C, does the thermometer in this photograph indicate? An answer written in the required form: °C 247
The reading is °C 29
